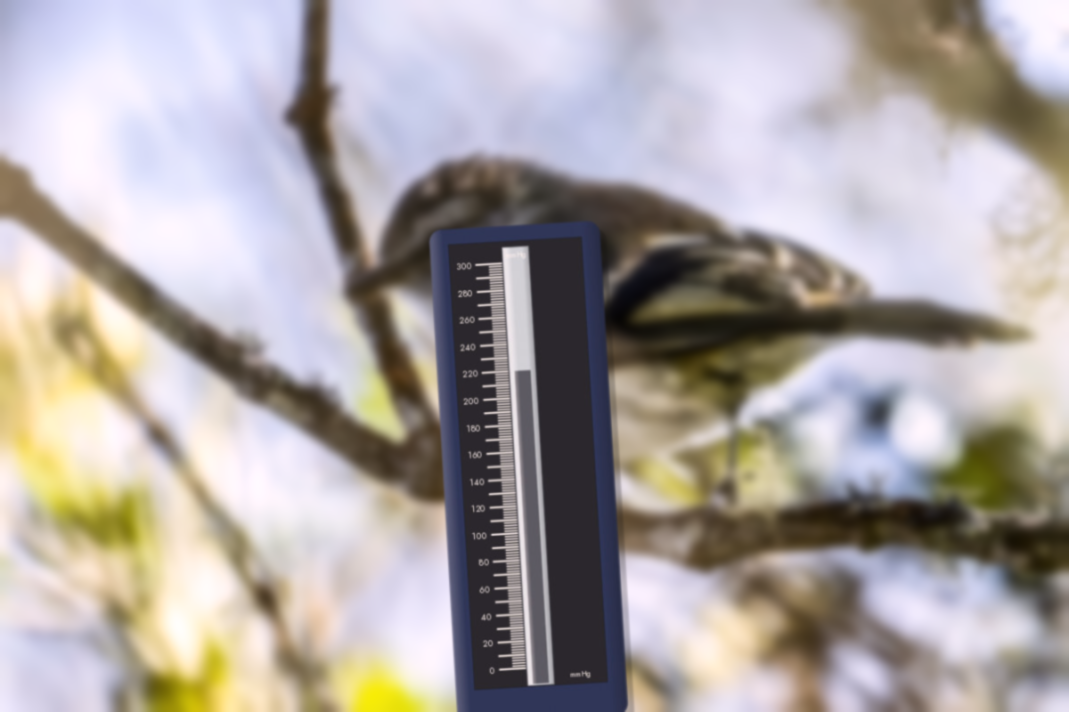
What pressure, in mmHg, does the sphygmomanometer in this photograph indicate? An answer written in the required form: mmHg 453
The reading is mmHg 220
